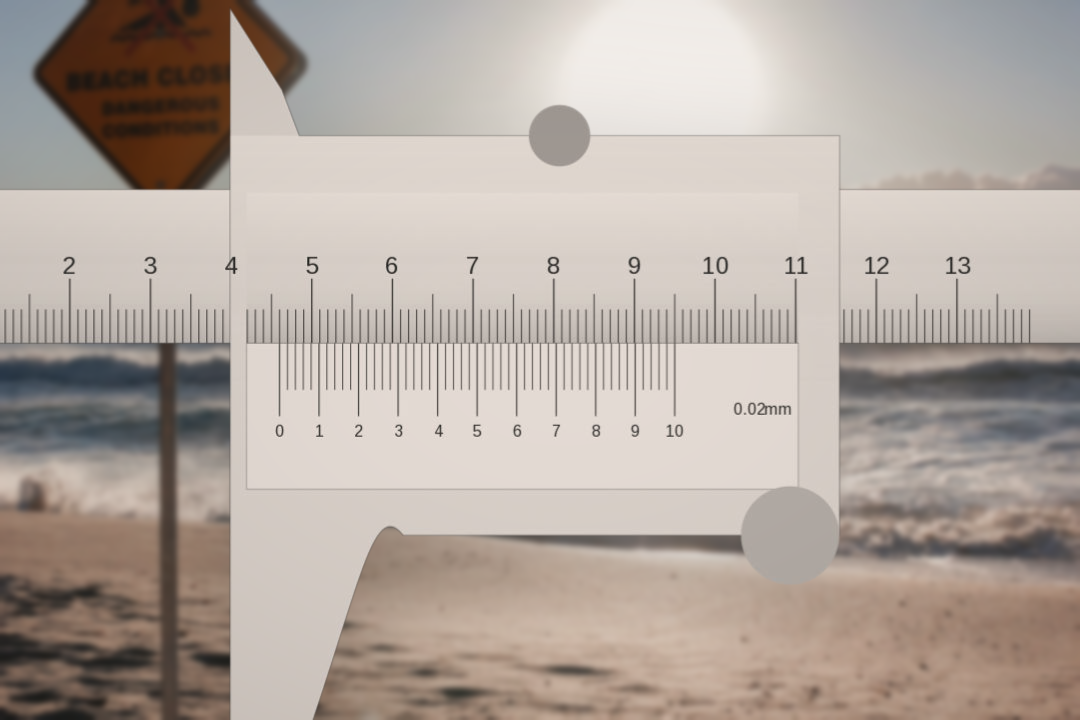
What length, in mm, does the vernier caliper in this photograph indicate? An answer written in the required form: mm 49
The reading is mm 46.0
